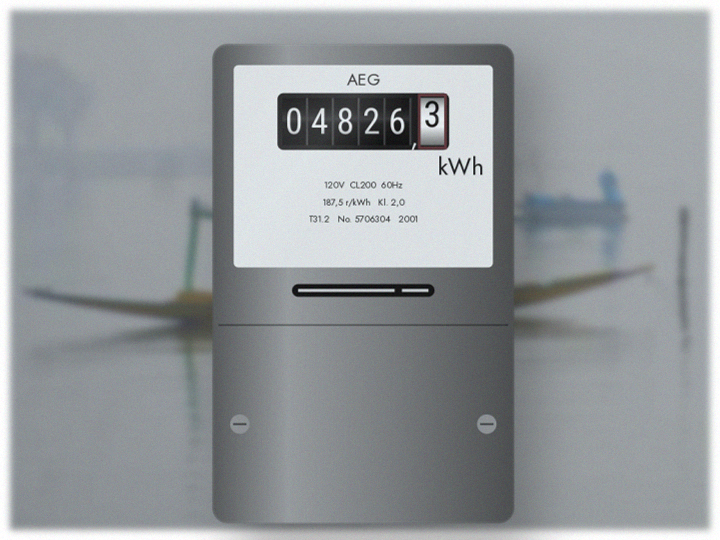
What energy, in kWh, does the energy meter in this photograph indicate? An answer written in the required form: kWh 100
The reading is kWh 4826.3
